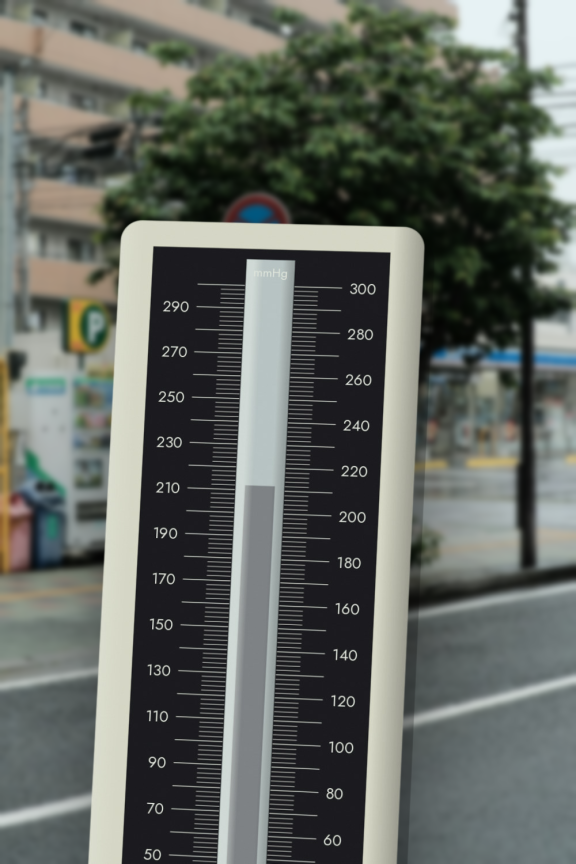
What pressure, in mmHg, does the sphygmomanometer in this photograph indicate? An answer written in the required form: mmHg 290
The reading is mmHg 212
